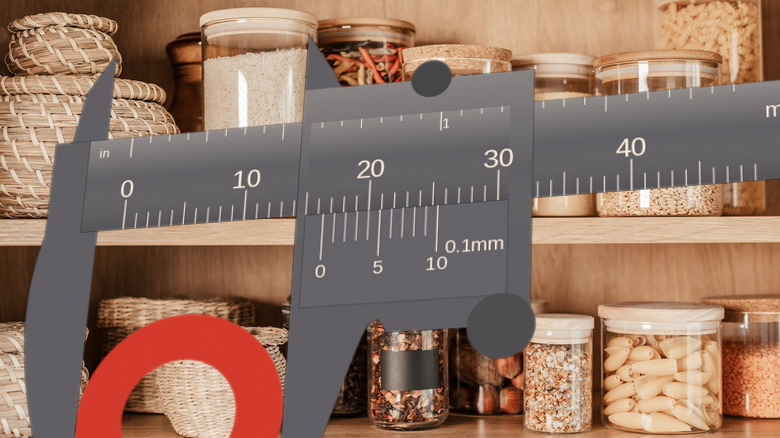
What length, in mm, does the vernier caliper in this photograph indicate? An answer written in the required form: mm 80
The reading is mm 16.4
